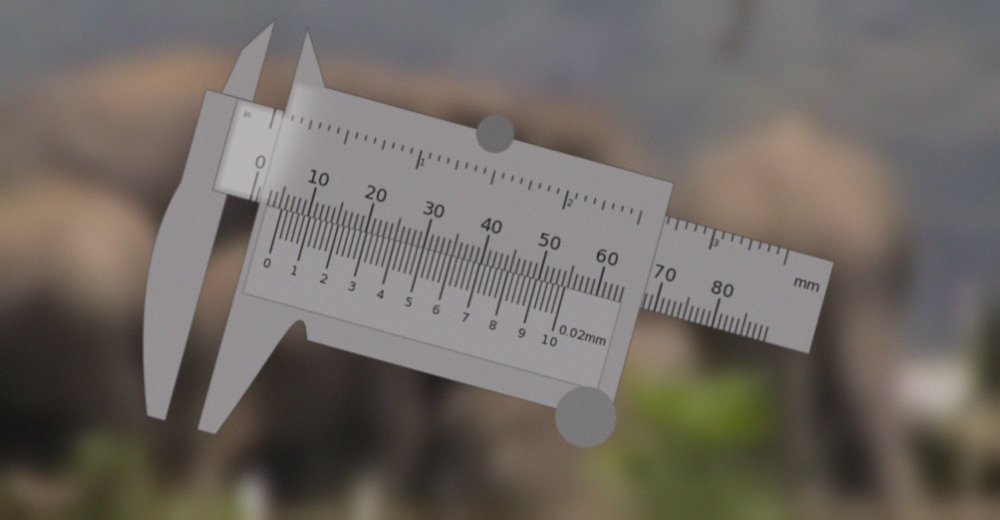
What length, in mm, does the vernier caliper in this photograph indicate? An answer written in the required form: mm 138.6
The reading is mm 5.5
